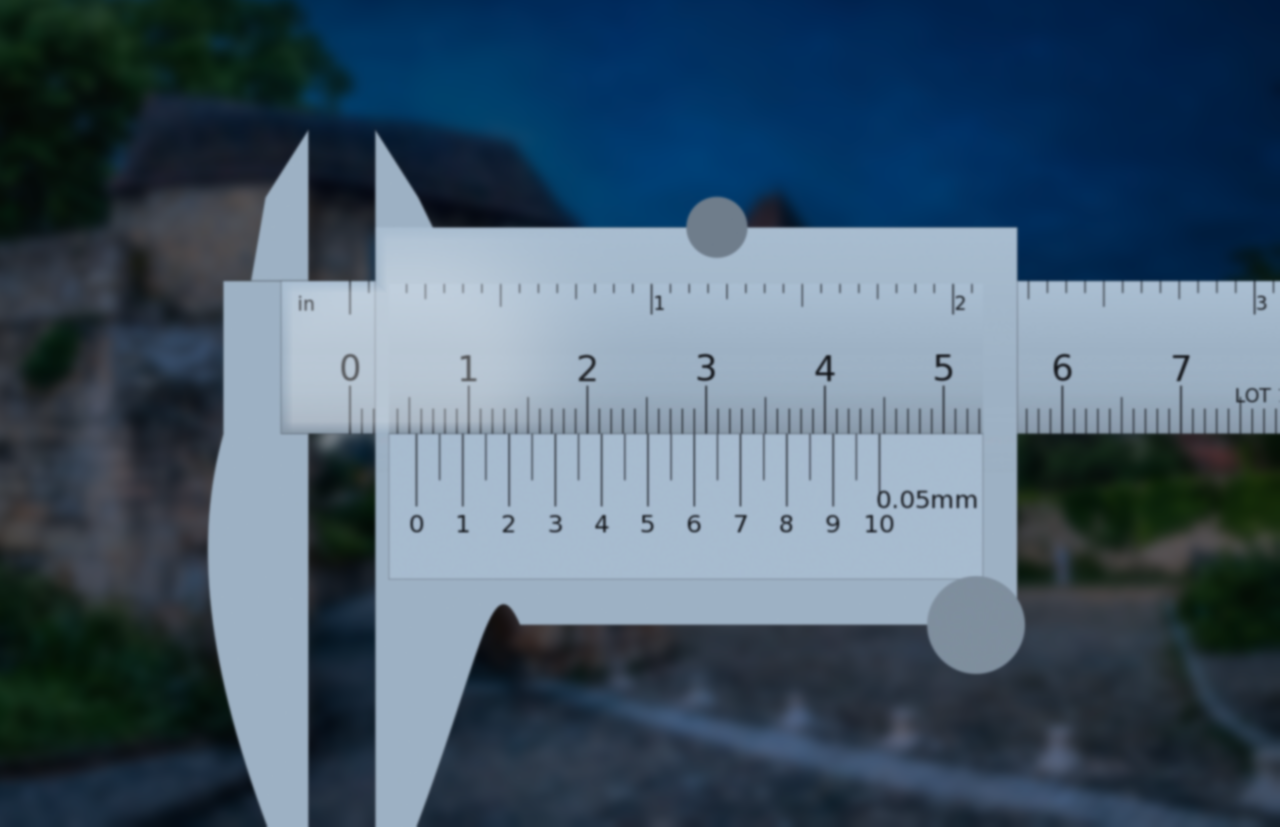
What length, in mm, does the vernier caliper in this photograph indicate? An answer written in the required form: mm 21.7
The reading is mm 5.6
